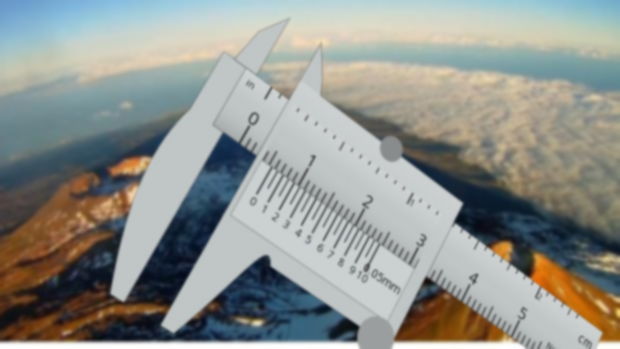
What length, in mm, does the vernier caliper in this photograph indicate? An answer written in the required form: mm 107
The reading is mm 5.5
